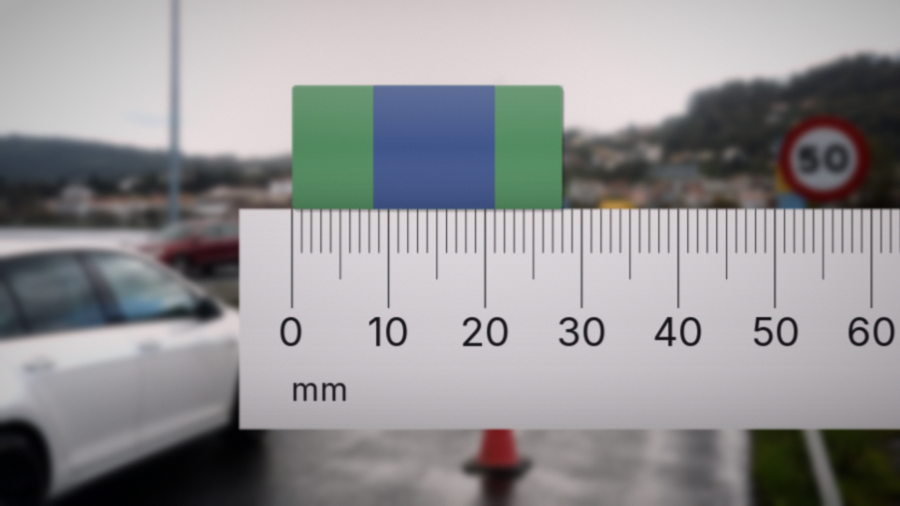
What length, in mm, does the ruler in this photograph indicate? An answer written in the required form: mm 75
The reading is mm 28
